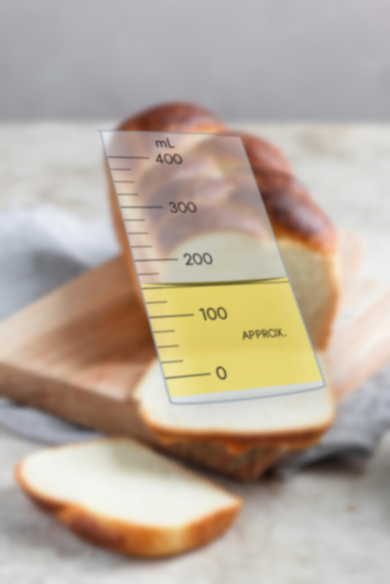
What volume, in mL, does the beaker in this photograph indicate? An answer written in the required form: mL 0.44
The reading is mL 150
